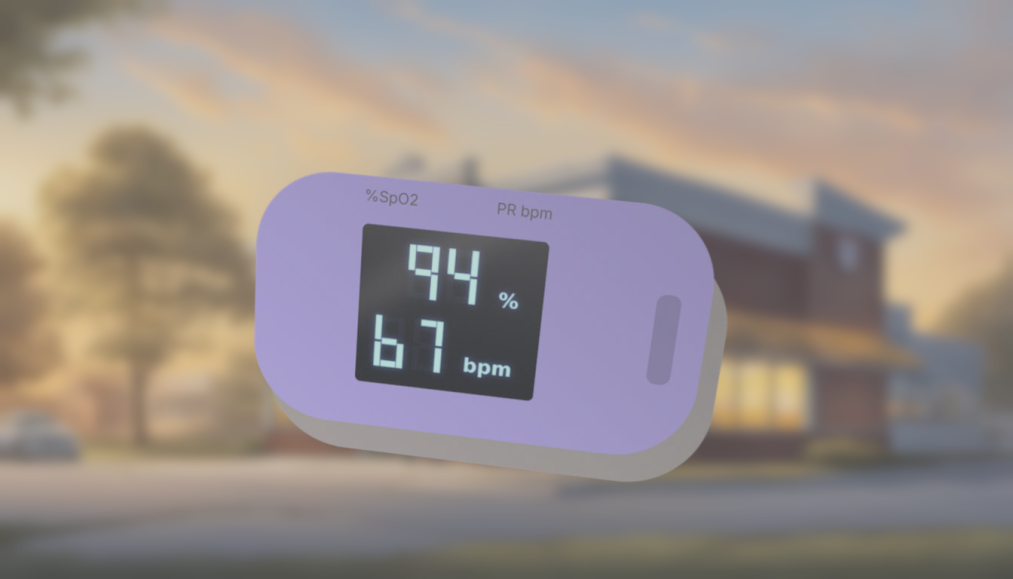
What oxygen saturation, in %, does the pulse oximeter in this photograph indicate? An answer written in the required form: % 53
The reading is % 94
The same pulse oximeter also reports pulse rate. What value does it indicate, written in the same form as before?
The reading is bpm 67
